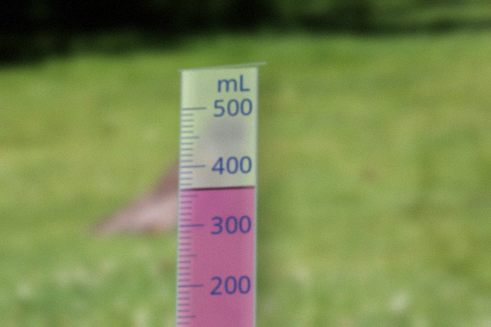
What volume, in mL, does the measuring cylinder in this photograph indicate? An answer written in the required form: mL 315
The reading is mL 360
